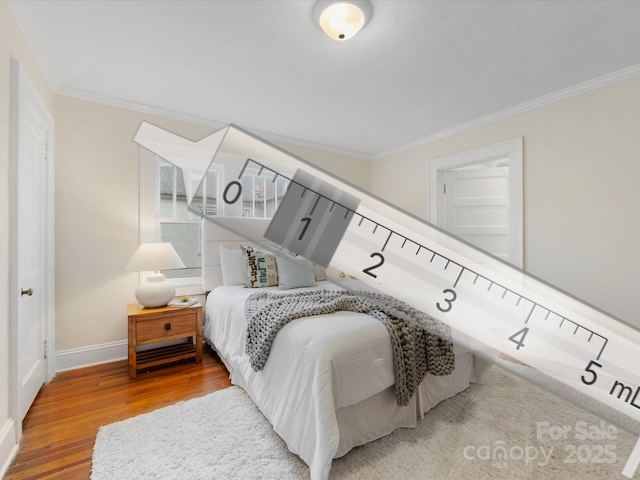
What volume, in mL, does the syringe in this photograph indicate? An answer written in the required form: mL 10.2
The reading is mL 0.6
